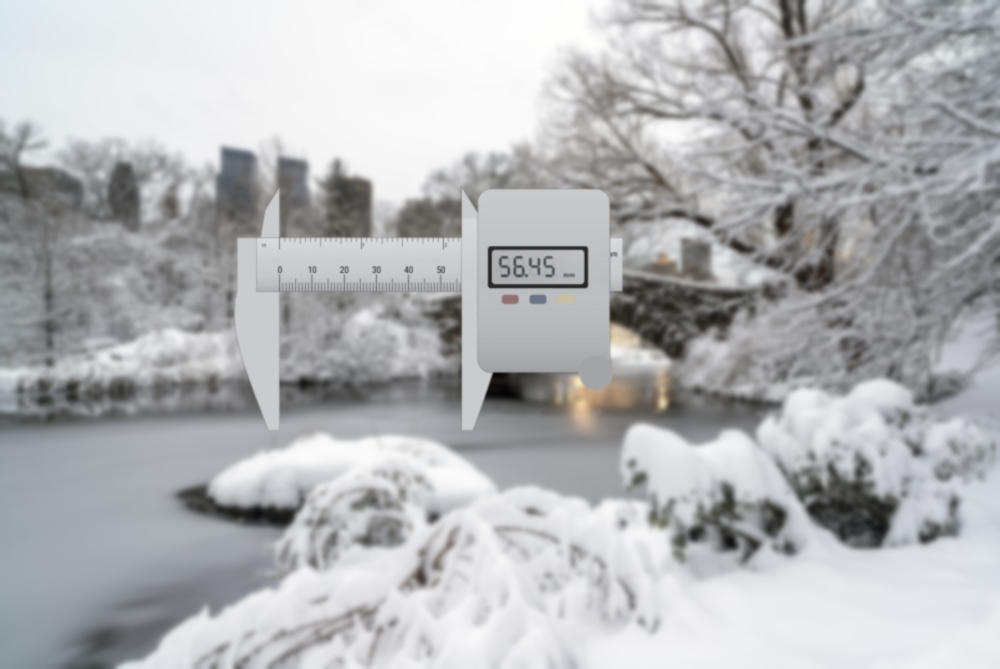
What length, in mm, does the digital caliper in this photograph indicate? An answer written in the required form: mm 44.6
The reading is mm 56.45
